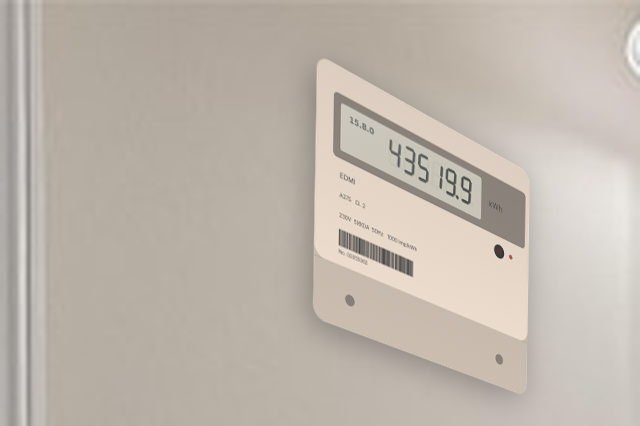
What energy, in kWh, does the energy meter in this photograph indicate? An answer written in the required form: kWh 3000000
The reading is kWh 43519.9
